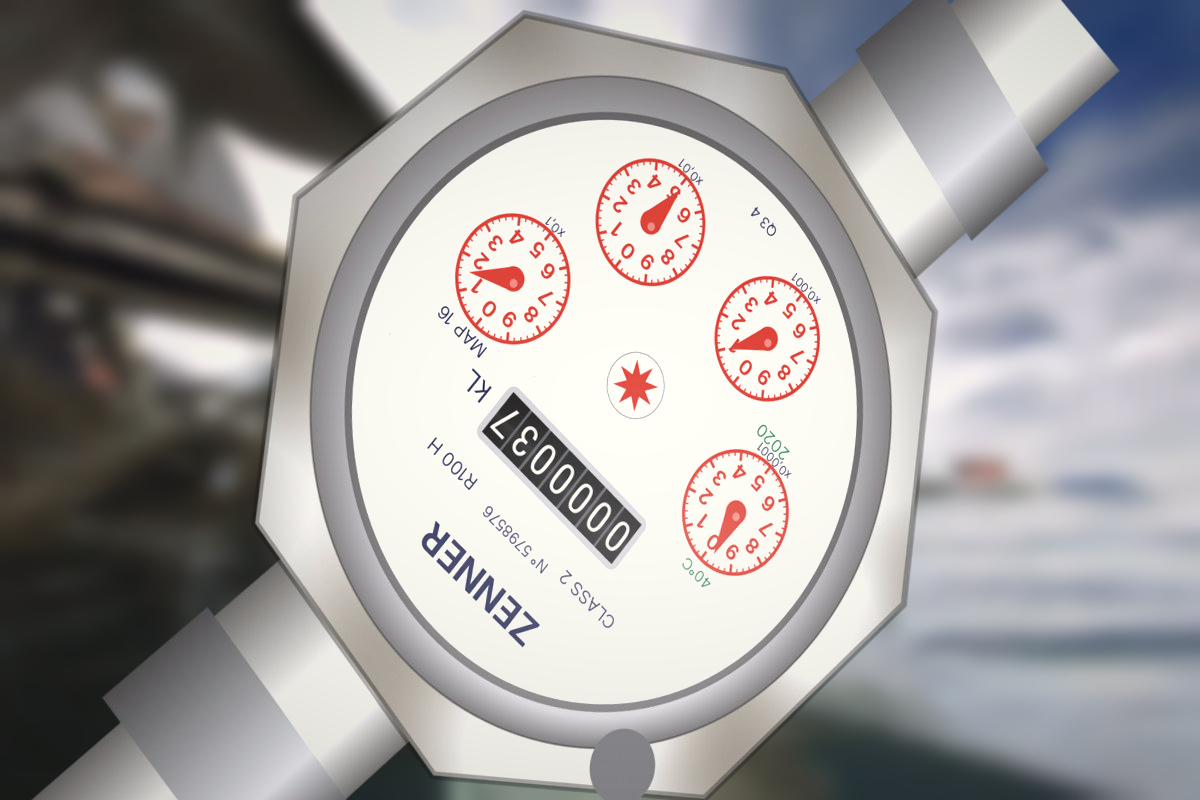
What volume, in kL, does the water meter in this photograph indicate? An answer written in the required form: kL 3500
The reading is kL 37.1509
